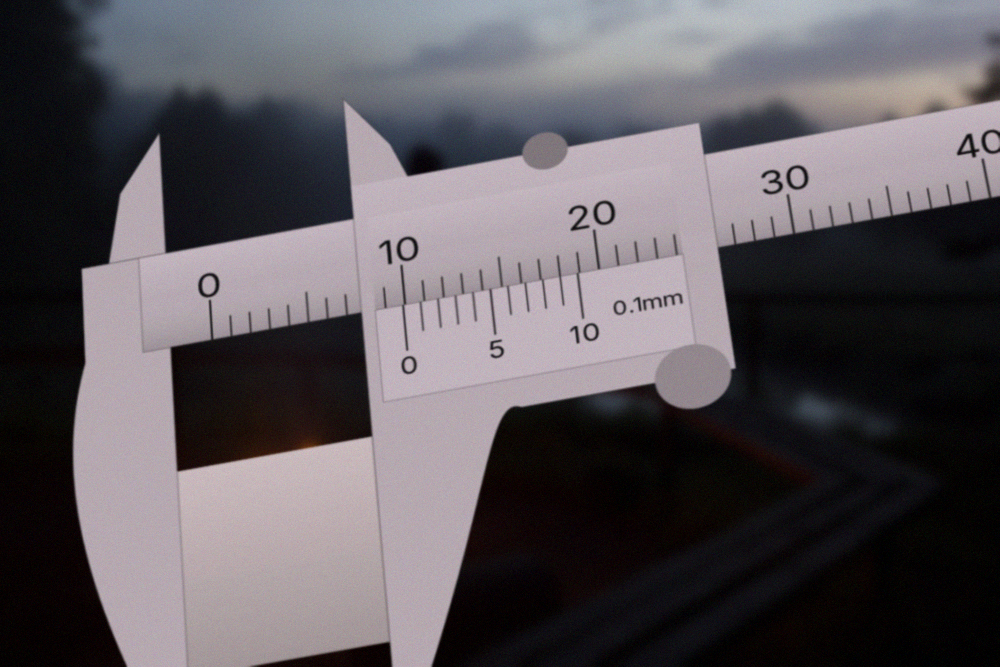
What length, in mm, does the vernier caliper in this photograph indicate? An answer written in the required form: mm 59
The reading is mm 9.9
